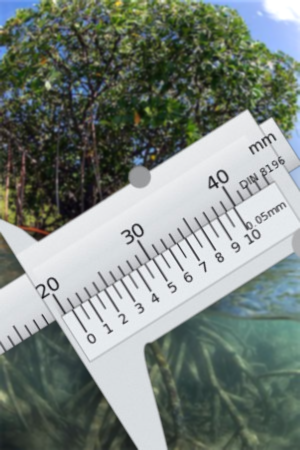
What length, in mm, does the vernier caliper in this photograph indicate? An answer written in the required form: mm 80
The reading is mm 20.8
